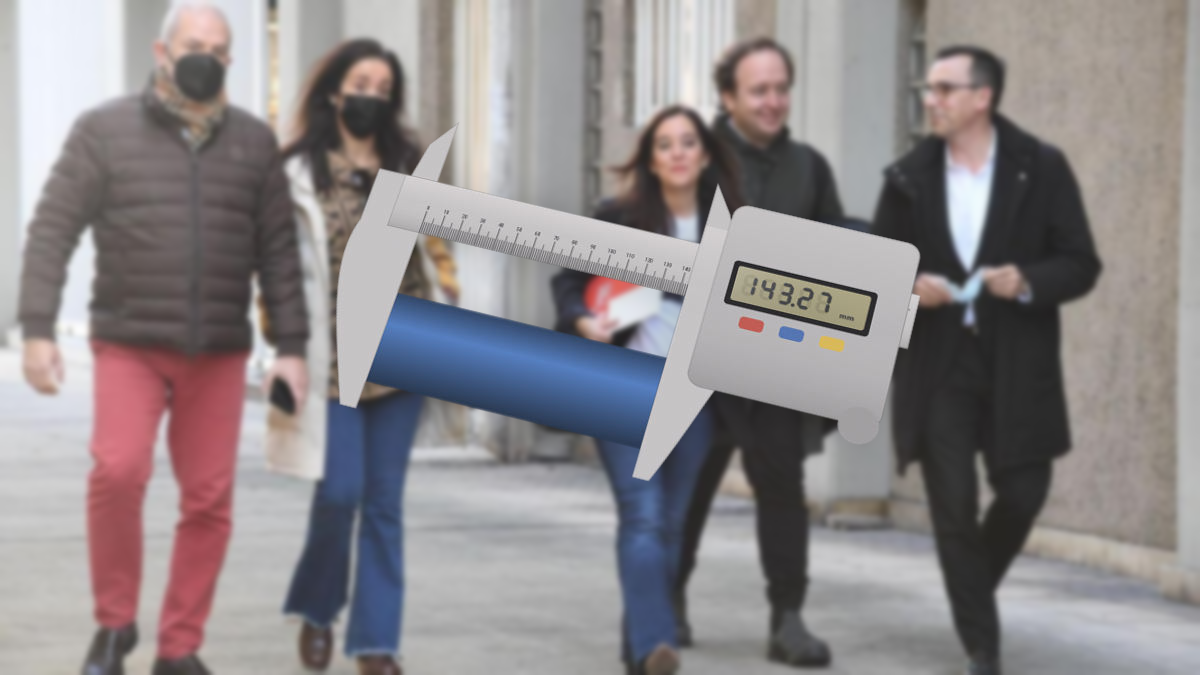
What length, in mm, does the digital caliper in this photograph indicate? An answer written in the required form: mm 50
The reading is mm 143.27
